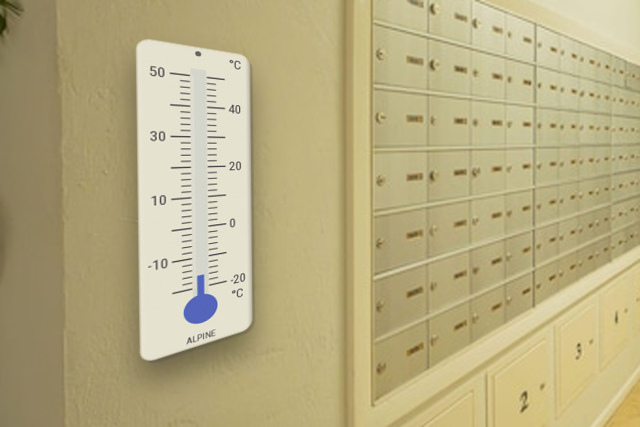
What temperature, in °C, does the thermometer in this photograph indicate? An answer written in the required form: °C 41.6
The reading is °C -16
